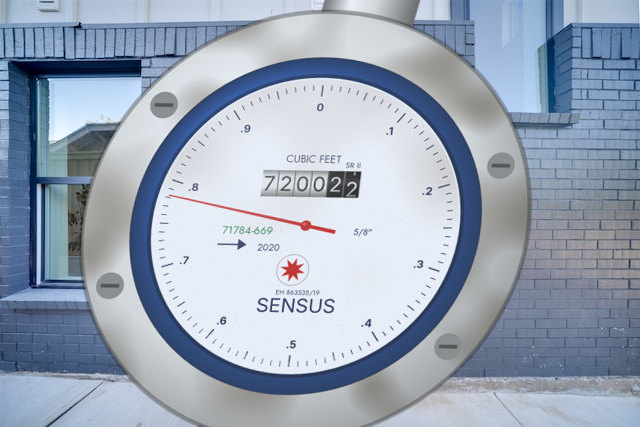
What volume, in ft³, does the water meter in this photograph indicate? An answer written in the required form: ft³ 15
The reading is ft³ 720021.78
